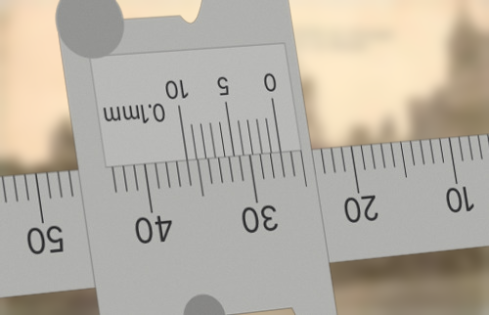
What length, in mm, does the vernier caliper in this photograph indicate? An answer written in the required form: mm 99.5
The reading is mm 27.0
